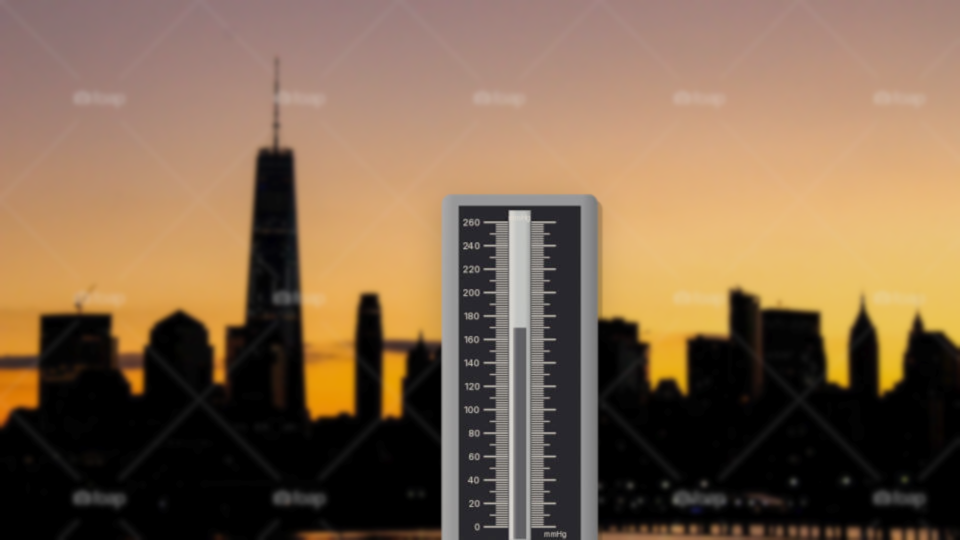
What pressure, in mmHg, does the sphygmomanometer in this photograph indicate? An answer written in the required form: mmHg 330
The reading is mmHg 170
